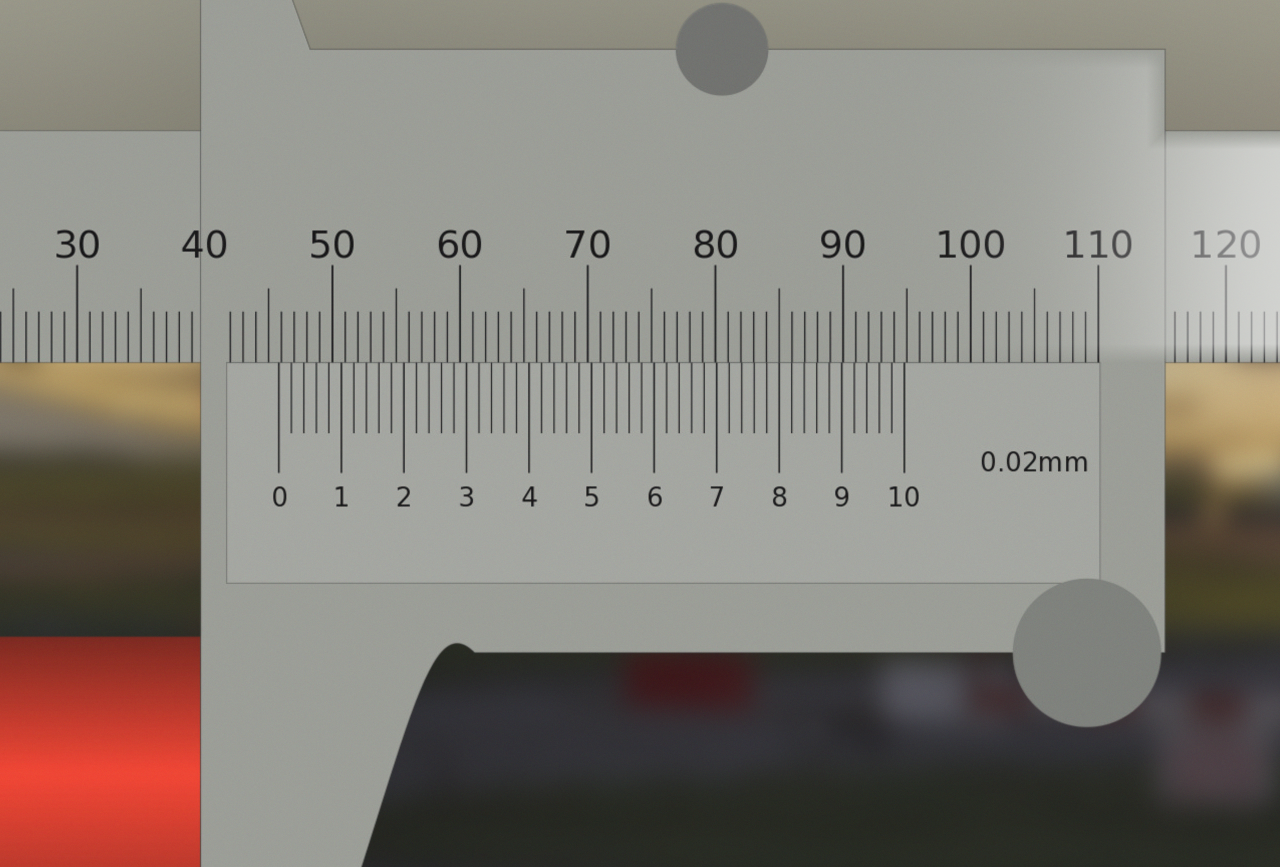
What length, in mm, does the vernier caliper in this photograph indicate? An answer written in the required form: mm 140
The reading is mm 45.8
